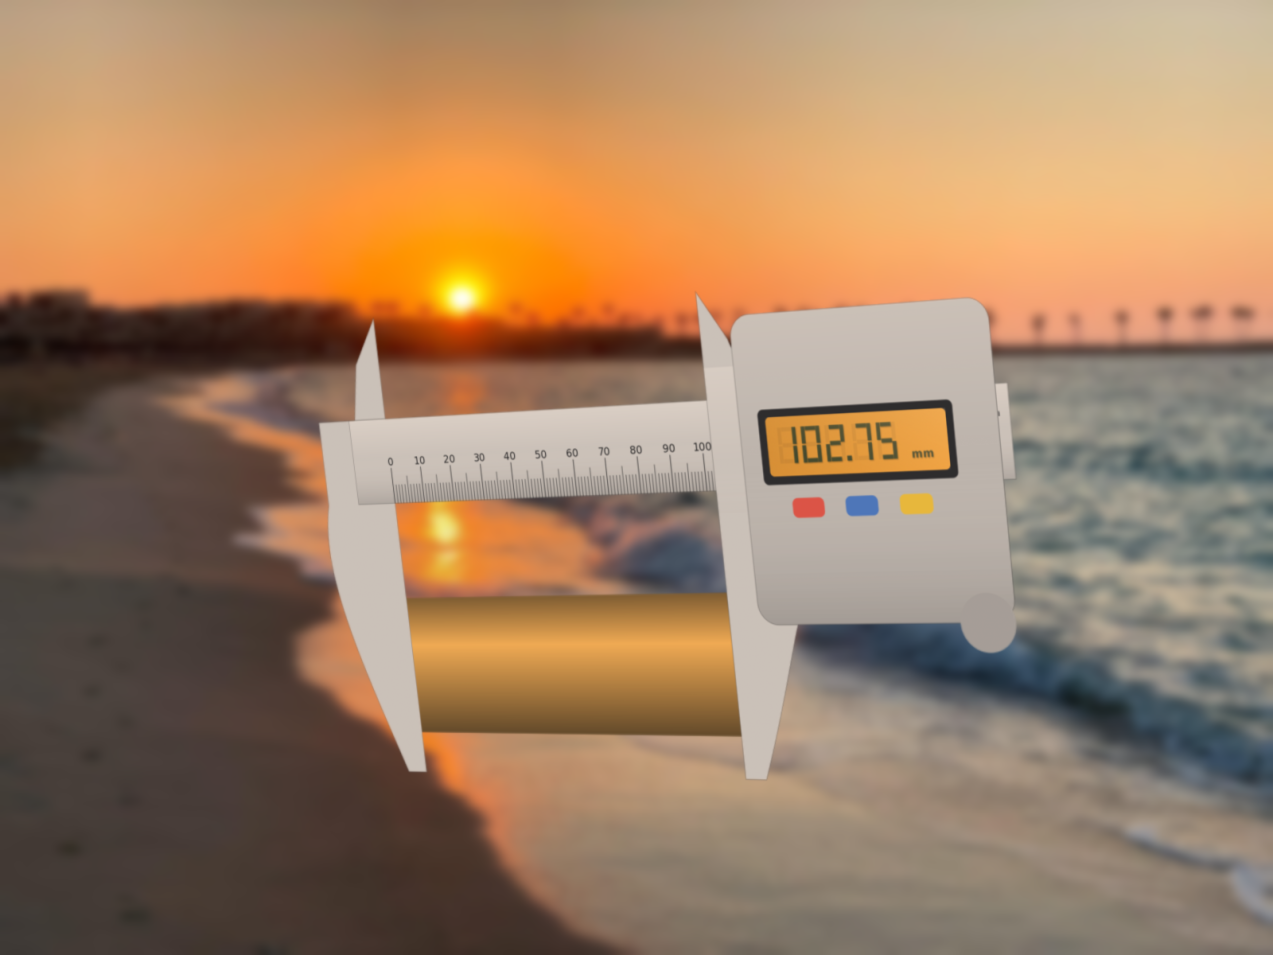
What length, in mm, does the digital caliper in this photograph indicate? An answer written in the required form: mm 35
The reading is mm 102.75
